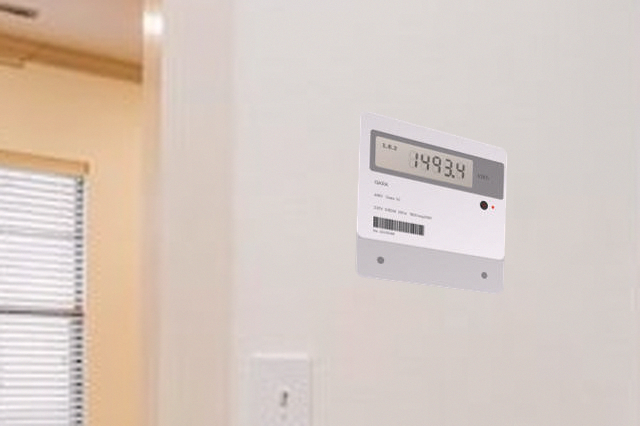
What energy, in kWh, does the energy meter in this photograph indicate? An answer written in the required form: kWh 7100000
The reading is kWh 1493.4
